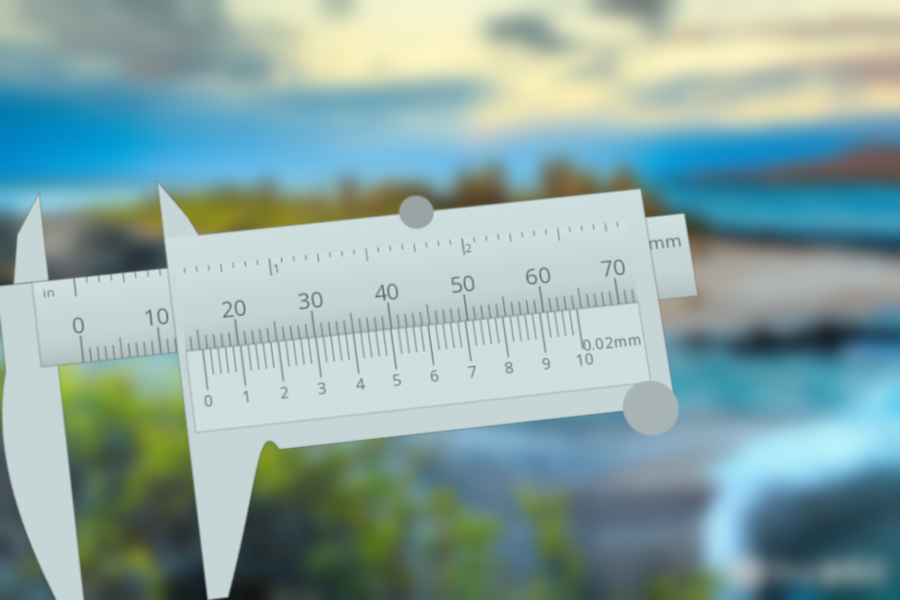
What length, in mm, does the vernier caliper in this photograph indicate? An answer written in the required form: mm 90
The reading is mm 15.4
